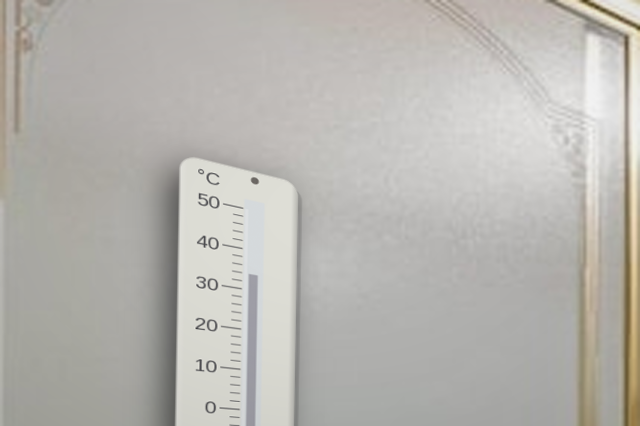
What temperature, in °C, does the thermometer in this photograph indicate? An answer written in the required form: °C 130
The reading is °C 34
